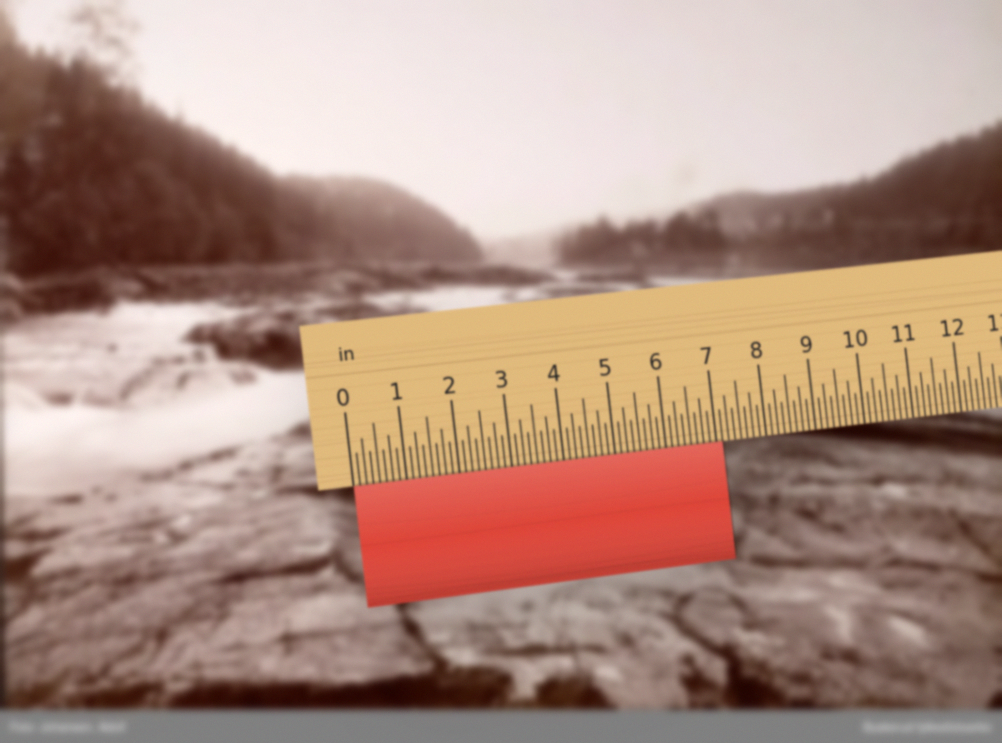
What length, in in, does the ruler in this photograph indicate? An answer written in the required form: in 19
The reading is in 7.125
